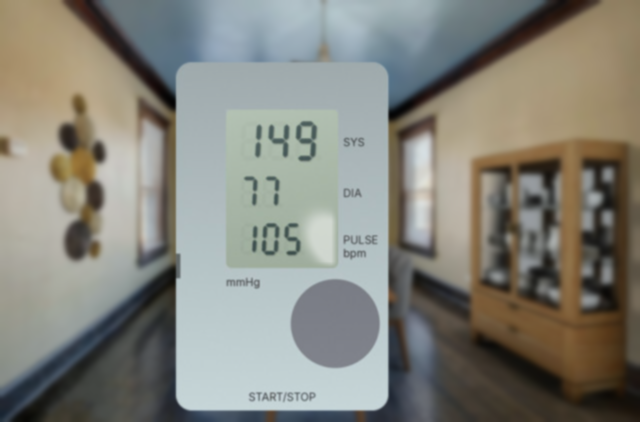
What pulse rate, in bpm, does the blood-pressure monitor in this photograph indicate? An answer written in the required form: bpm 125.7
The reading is bpm 105
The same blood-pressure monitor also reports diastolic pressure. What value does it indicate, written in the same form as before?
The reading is mmHg 77
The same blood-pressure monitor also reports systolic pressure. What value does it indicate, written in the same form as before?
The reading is mmHg 149
